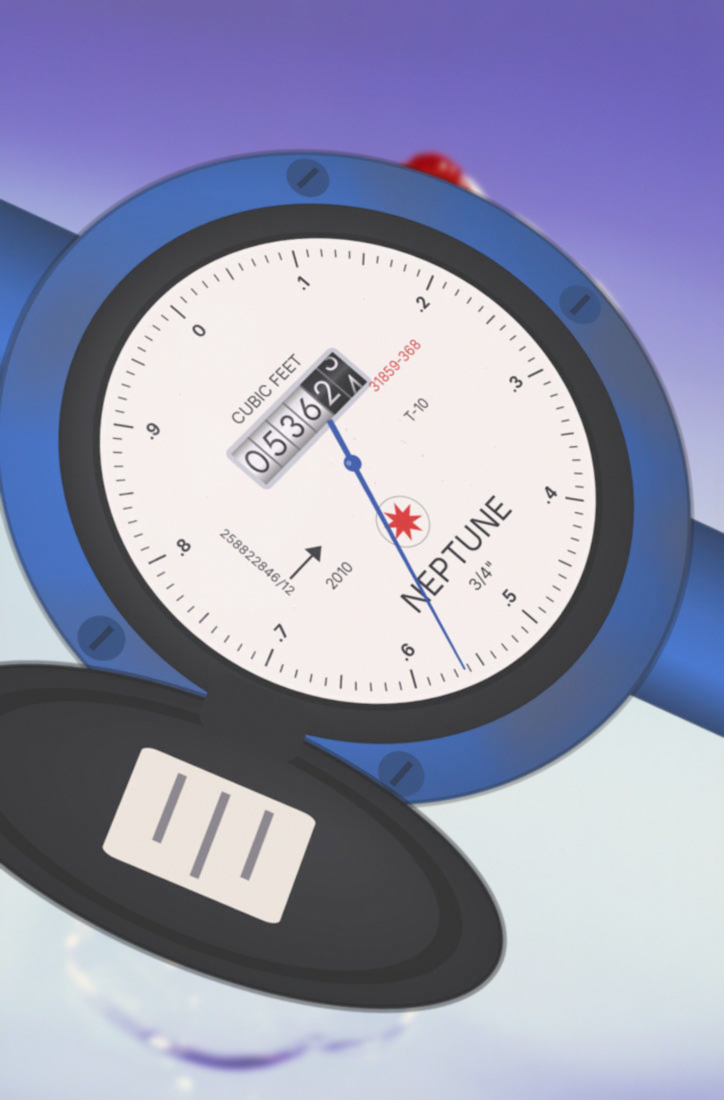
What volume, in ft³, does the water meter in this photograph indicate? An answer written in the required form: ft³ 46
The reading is ft³ 53623.56
